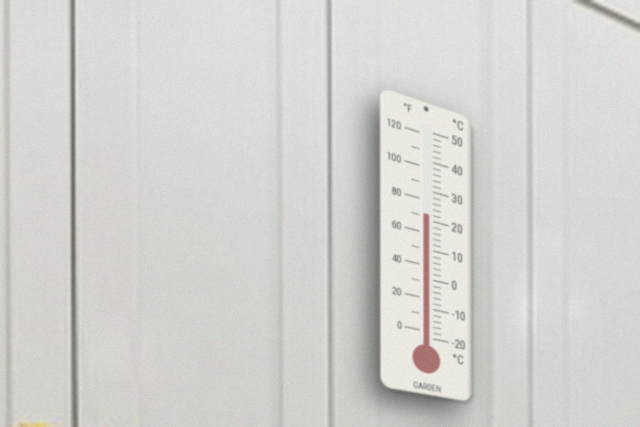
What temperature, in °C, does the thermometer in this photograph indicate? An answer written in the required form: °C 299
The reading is °C 22
